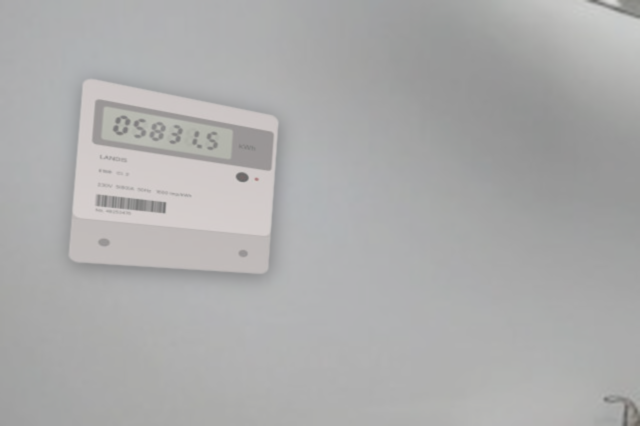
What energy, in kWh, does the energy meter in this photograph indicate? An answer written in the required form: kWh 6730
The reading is kWh 5831.5
